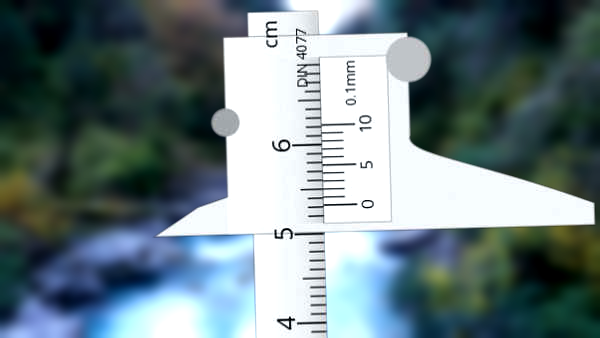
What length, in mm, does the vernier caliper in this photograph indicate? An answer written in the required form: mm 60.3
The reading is mm 53.2
